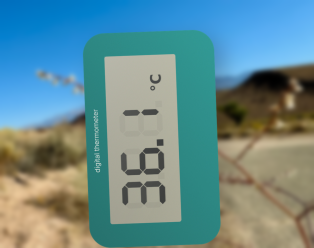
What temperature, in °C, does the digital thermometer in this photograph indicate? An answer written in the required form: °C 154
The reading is °C 36.1
